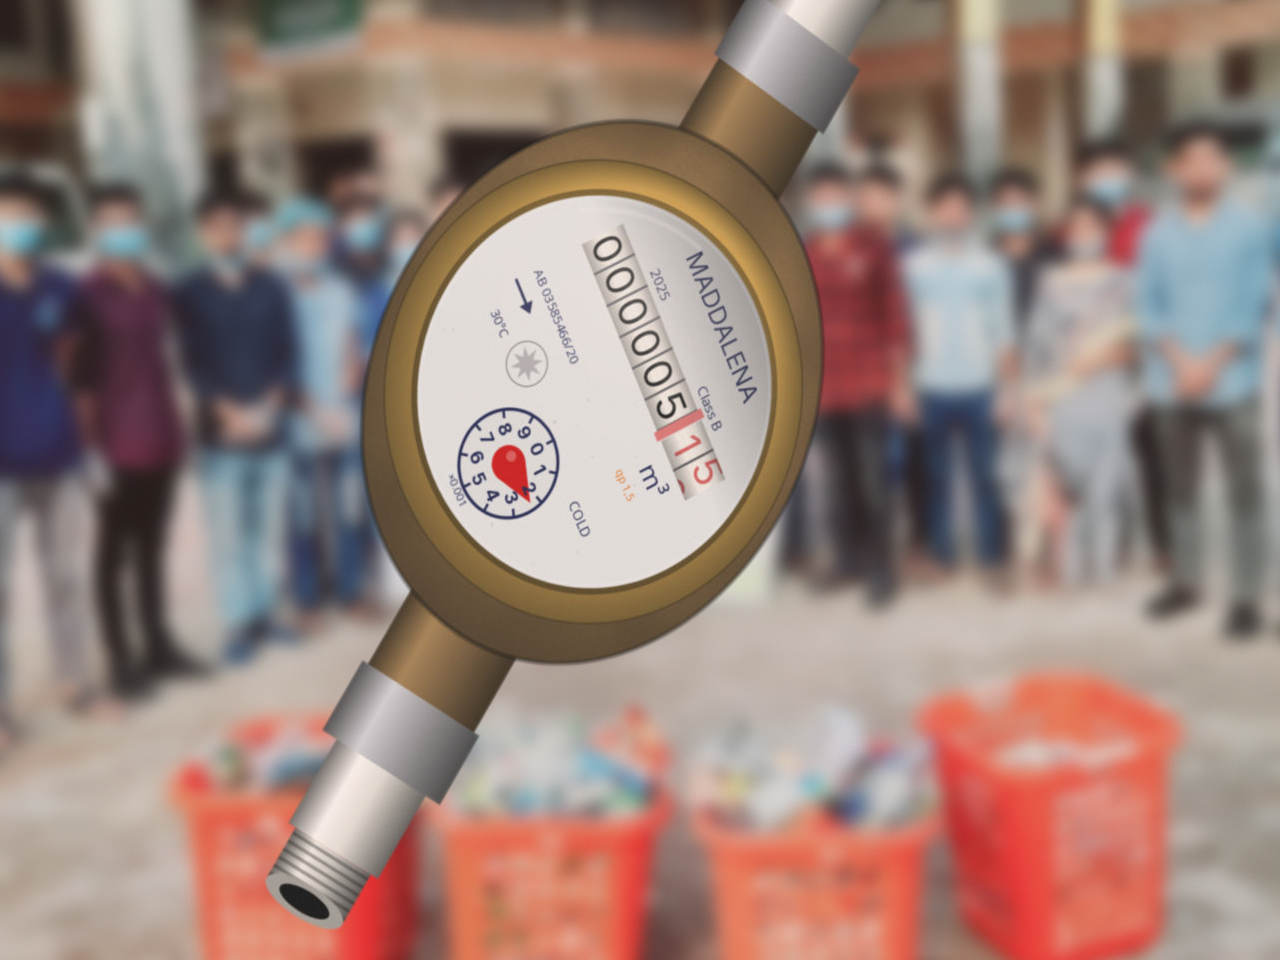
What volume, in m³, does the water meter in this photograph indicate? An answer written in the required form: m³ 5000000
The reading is m³ 5.152
